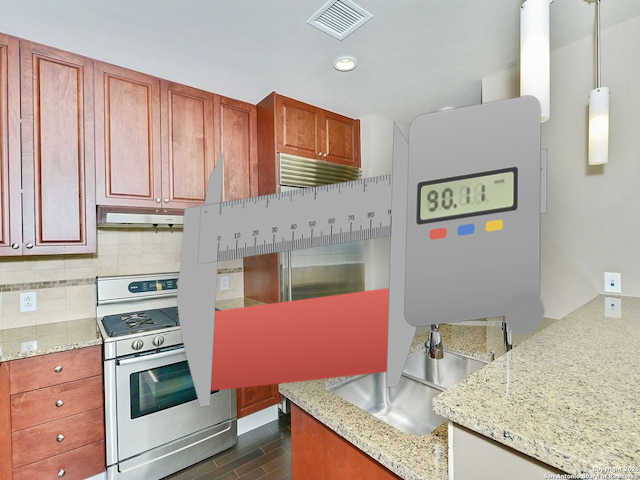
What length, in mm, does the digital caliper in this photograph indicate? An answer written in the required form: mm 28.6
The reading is mm 90.11
